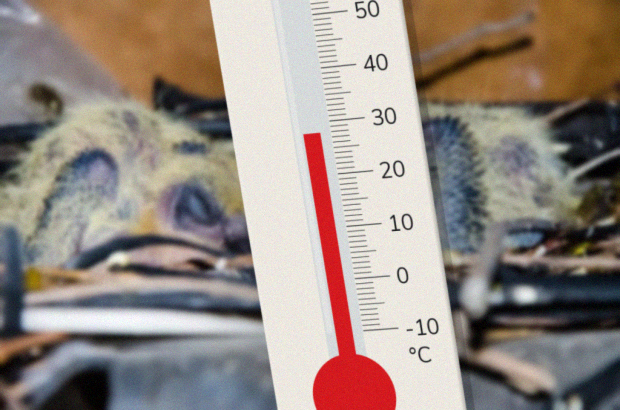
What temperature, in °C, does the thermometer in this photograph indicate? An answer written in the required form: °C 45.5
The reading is °C 28
